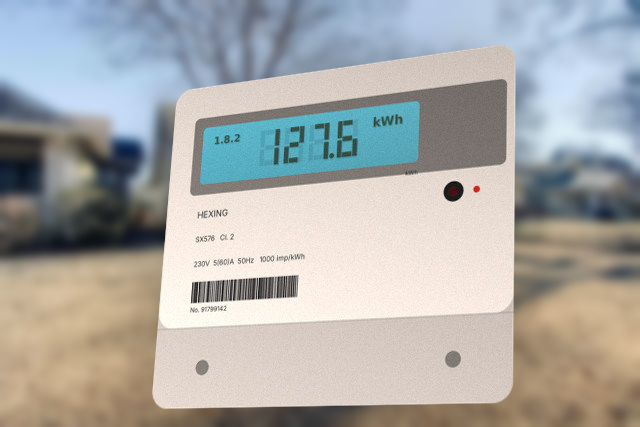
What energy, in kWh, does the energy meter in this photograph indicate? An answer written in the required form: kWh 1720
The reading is kWh 127.6
